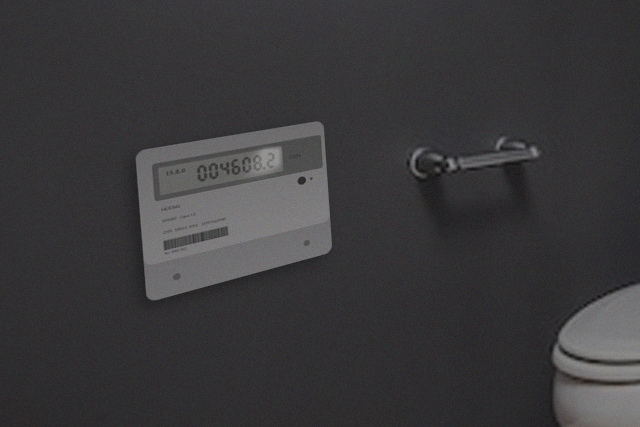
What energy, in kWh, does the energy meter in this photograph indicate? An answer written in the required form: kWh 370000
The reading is kWh 4608.2
